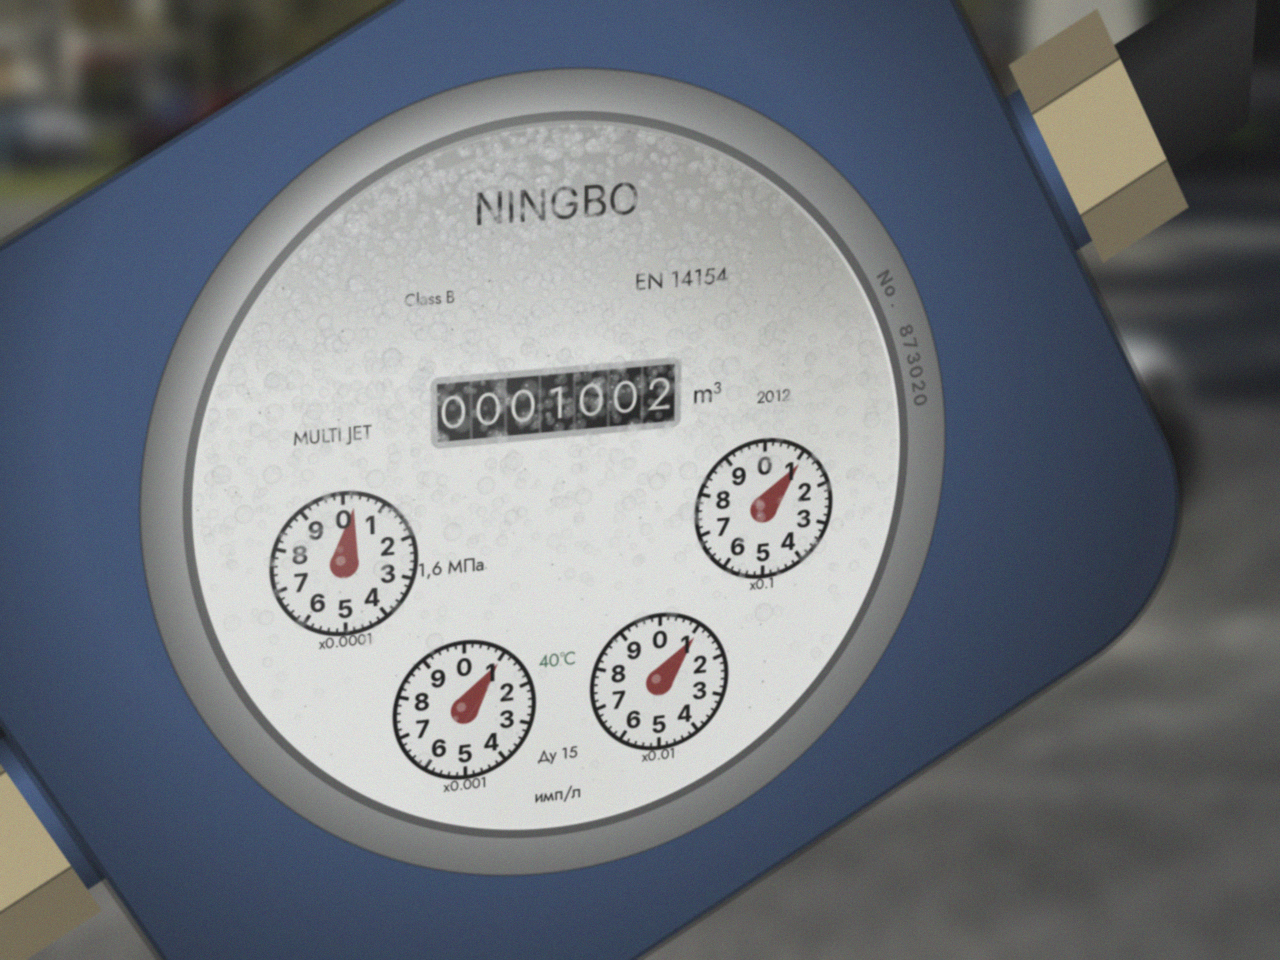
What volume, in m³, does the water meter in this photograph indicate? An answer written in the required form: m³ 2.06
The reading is m³ 1002.1110
